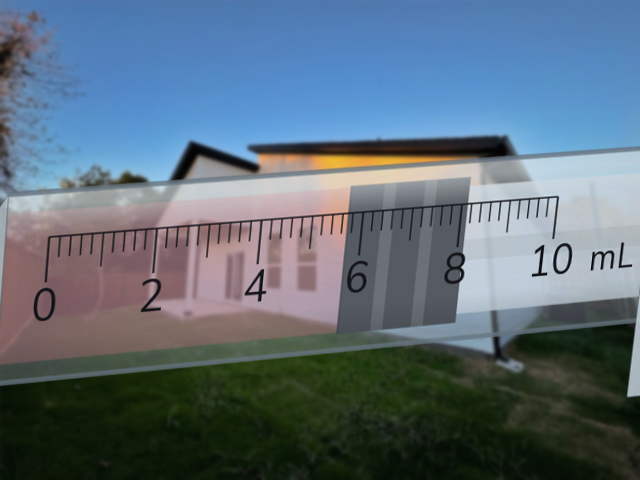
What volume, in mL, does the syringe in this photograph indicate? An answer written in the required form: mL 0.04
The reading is mL 5.7
